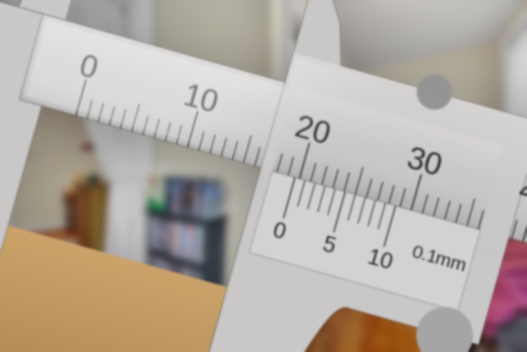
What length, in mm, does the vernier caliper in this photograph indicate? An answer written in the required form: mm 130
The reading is mm 19.6
